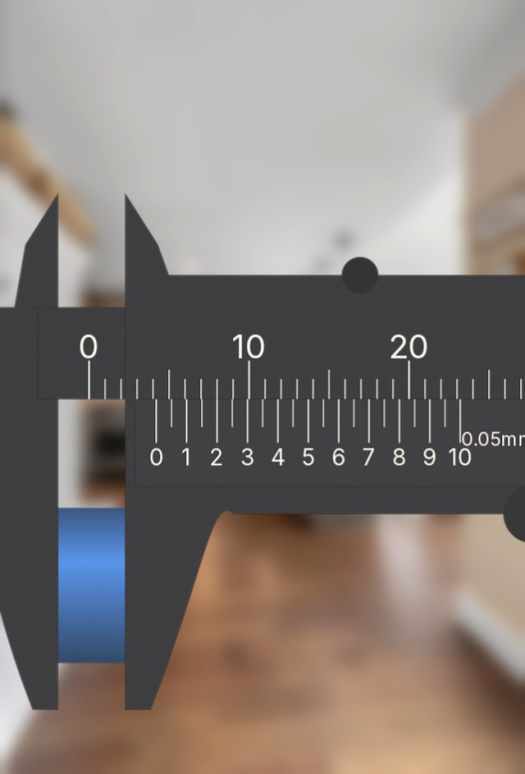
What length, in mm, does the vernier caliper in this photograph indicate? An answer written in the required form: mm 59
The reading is mm 4.2
